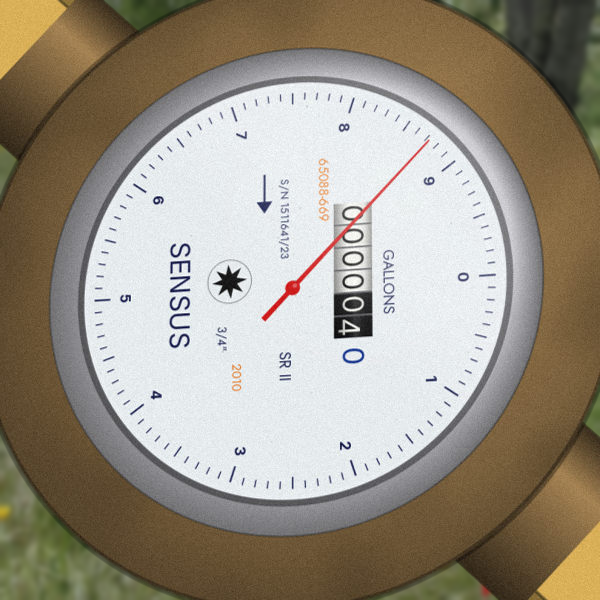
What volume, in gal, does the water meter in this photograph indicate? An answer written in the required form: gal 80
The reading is gal 38.7
